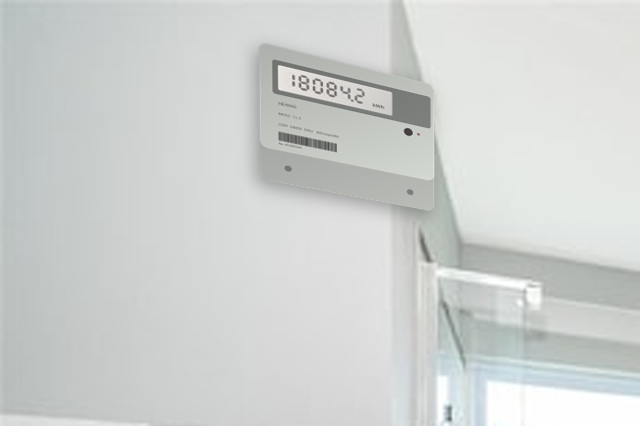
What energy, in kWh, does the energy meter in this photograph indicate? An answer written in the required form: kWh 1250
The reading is kWh 18084.2
